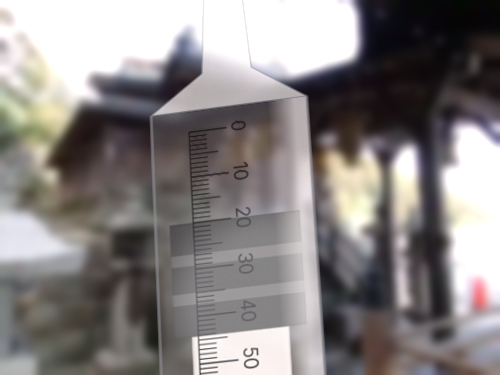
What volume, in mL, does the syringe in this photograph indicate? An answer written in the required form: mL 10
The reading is mL 20
